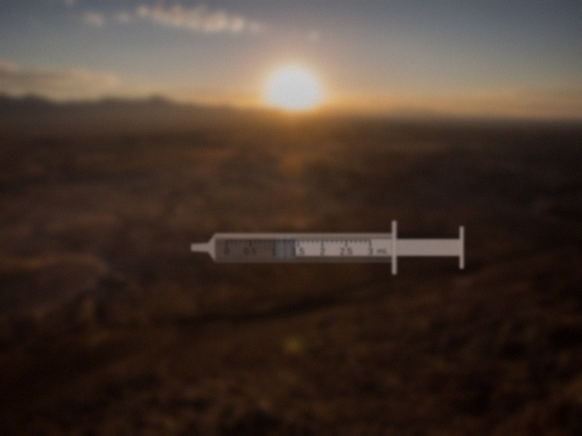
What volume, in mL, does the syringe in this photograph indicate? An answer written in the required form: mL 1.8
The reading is mL 1
